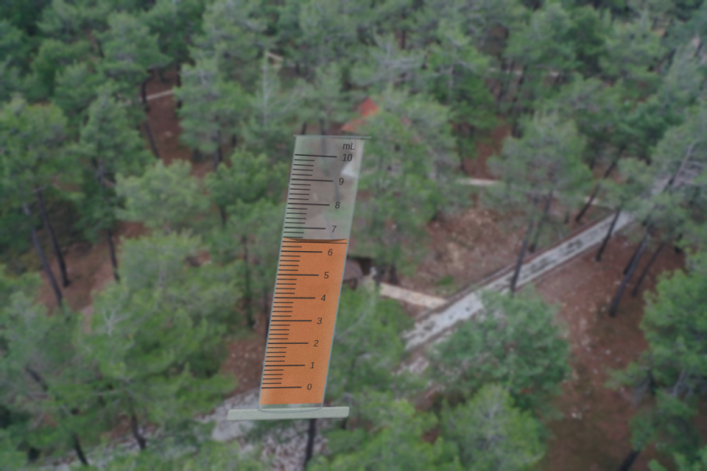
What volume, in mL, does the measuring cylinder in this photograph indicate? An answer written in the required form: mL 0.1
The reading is mL 6.4
